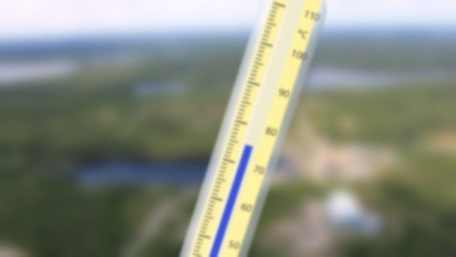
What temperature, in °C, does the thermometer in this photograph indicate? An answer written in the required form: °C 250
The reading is °C 75
